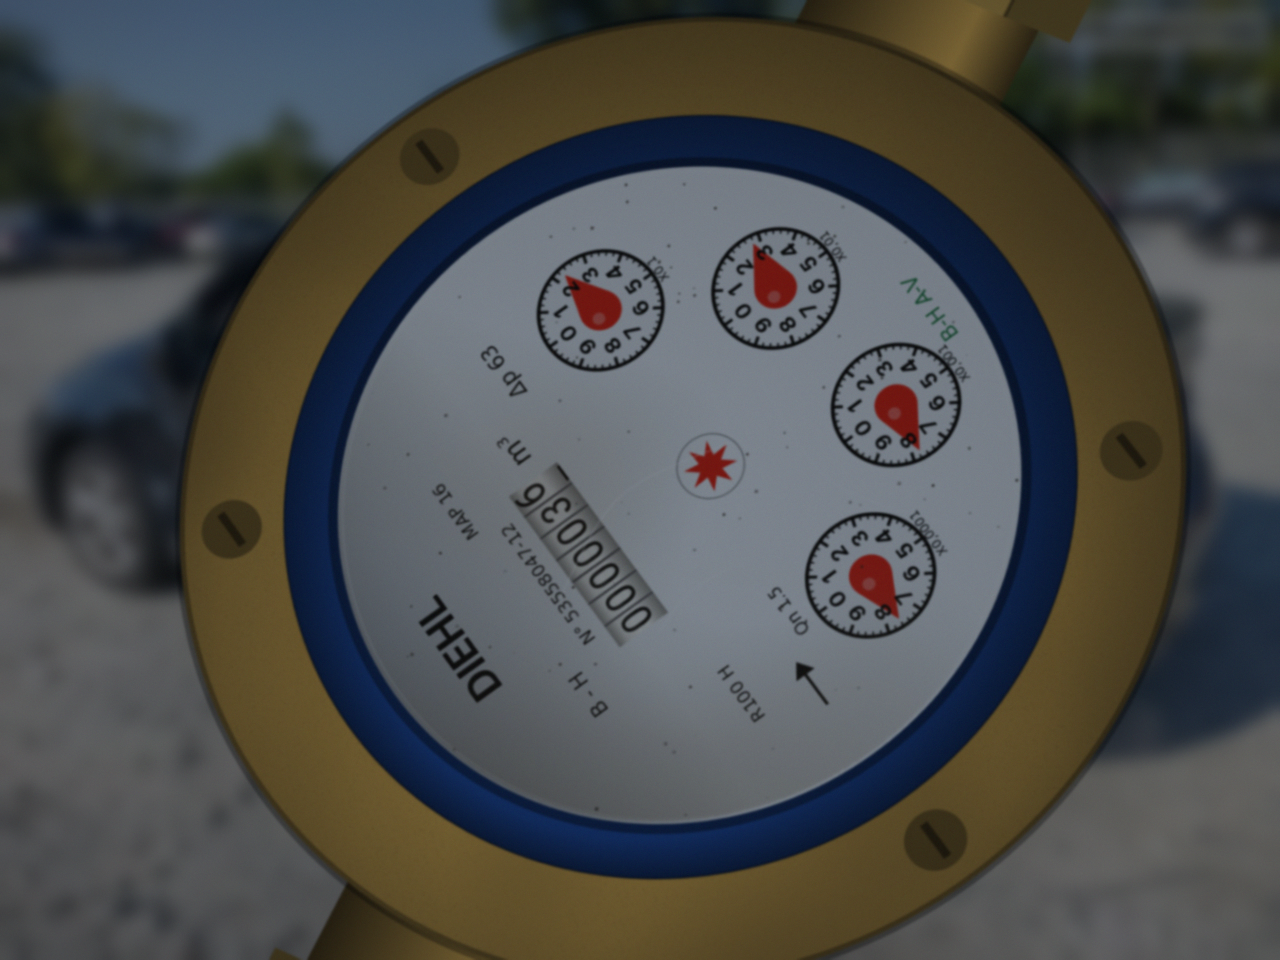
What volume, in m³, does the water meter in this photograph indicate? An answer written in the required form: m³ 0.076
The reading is m³ 36.2277
